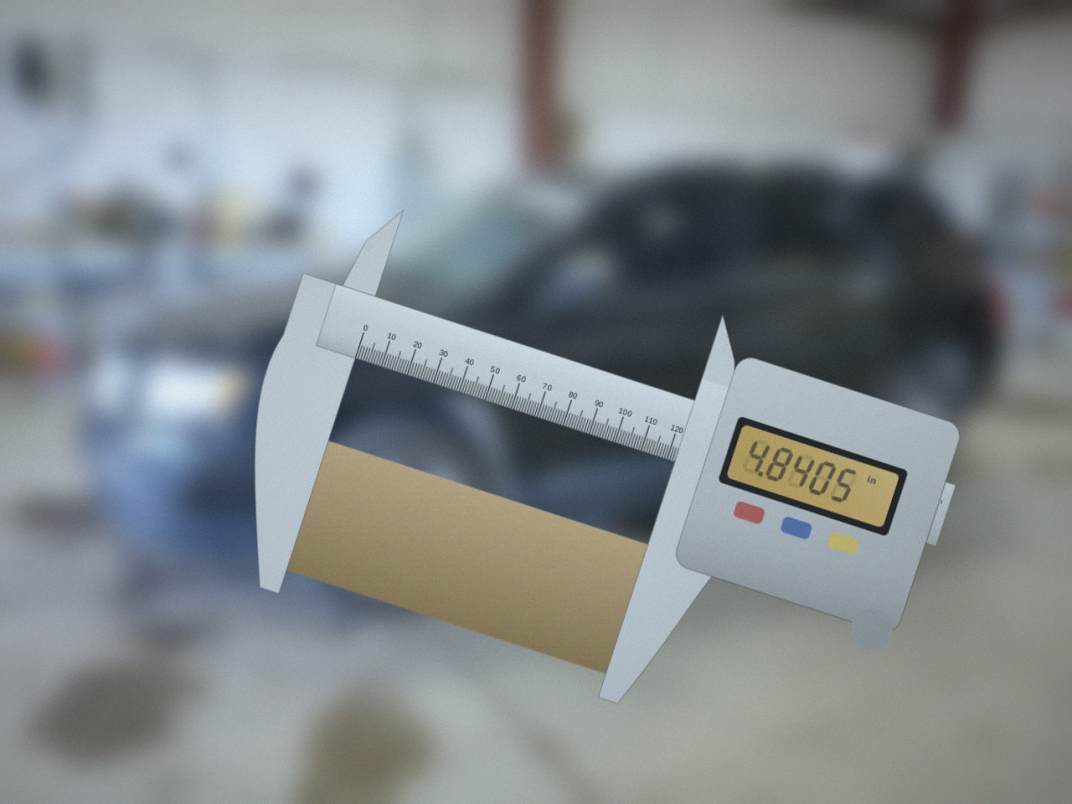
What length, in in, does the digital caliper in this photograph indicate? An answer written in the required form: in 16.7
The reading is in 4.8405
